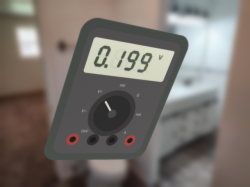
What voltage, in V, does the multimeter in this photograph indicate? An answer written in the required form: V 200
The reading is V 0.199
